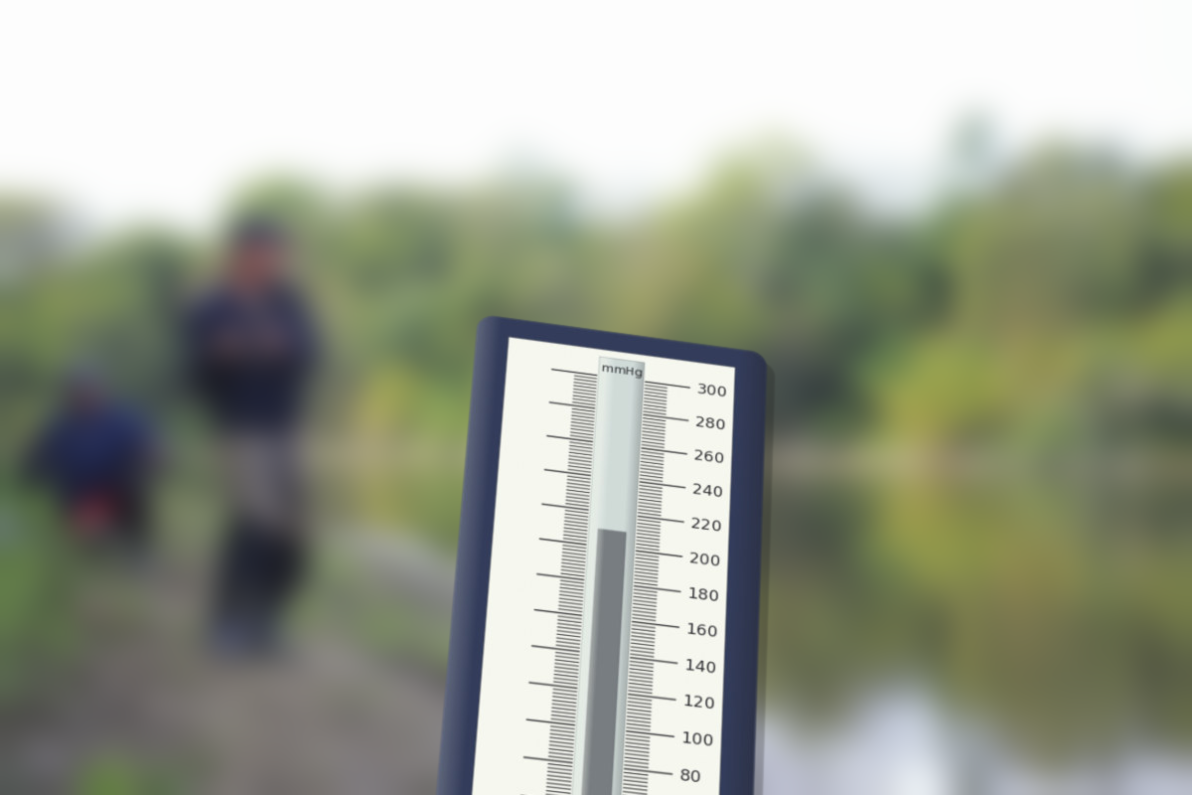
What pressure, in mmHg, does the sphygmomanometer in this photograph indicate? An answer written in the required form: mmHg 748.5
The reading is mmHg 210
